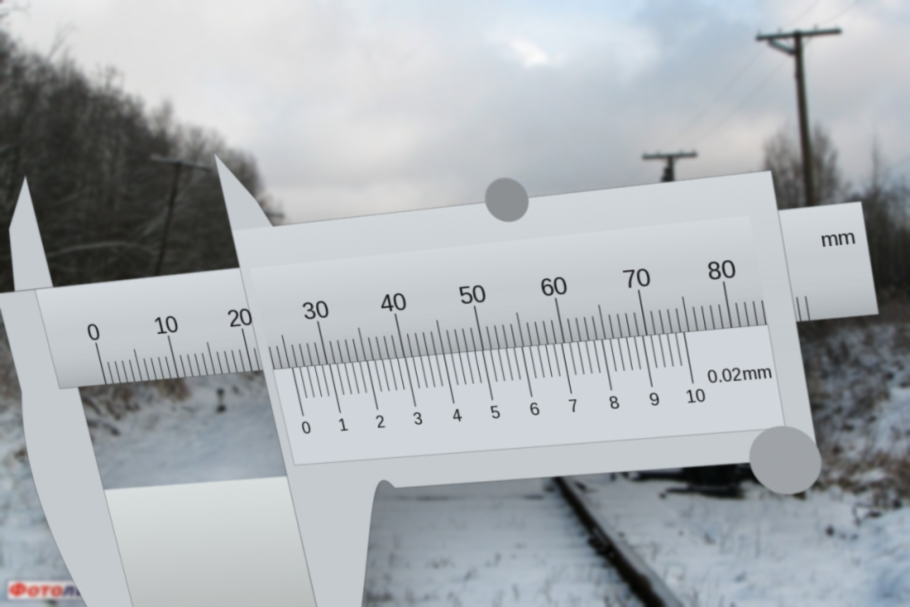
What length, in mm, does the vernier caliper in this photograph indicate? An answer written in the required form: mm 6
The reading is mm 25.4
